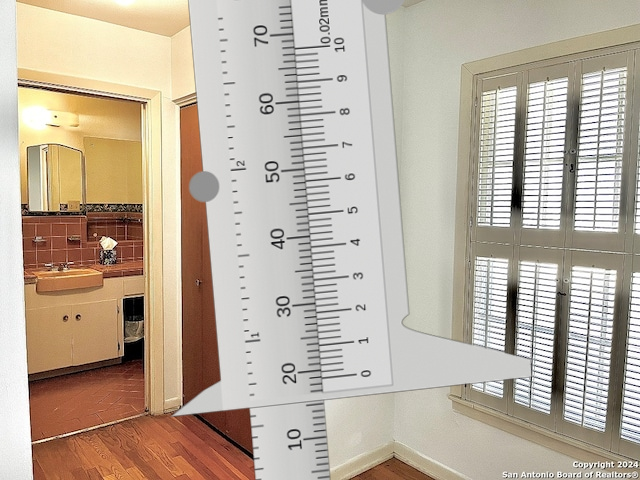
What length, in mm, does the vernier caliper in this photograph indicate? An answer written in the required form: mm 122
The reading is mm 18.8
